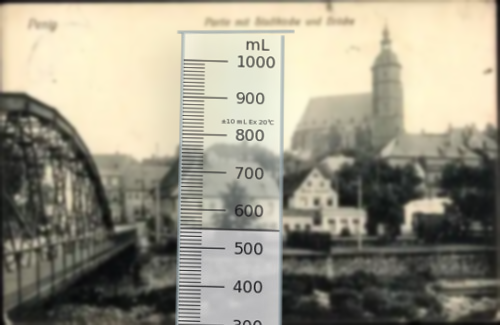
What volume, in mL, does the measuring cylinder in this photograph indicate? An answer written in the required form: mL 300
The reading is mL 550
